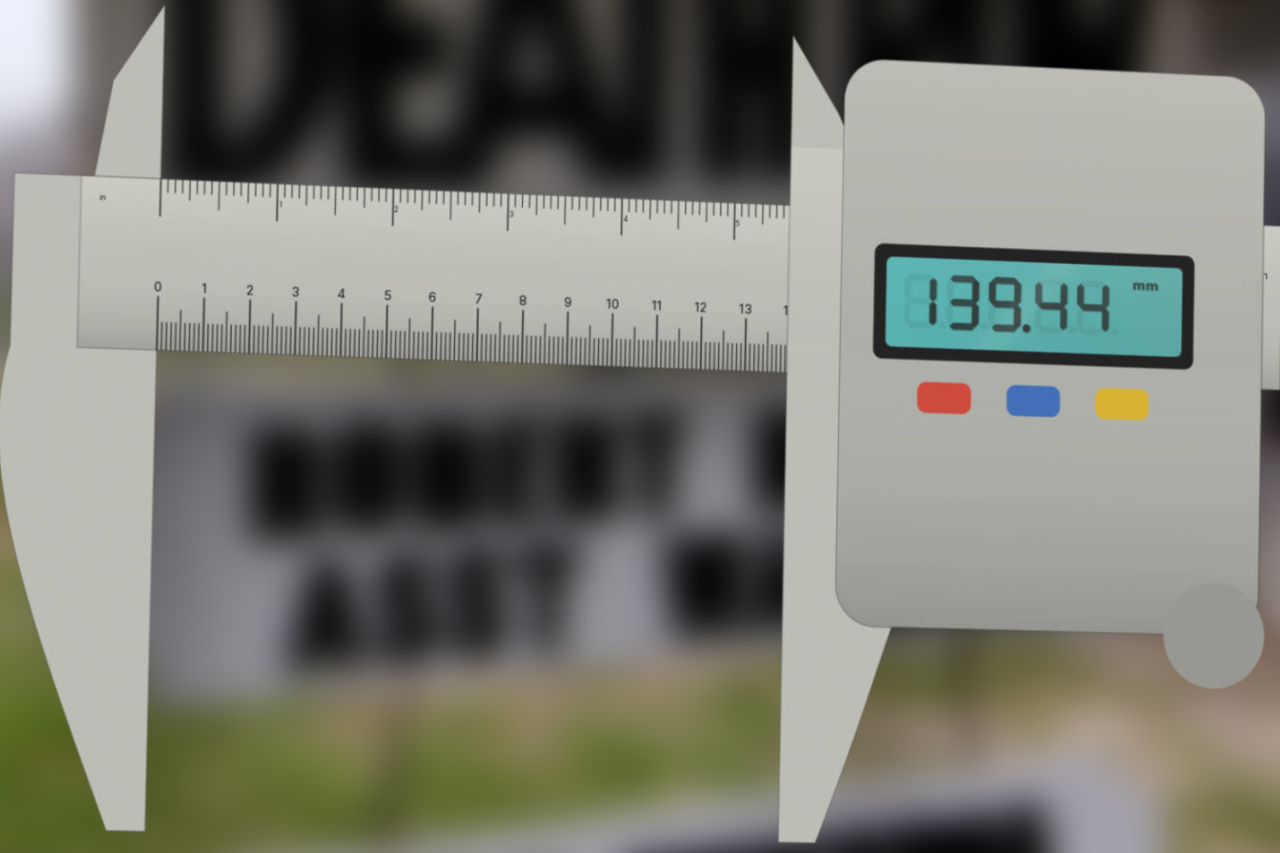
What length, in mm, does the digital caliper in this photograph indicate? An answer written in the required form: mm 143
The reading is mm 139.44
